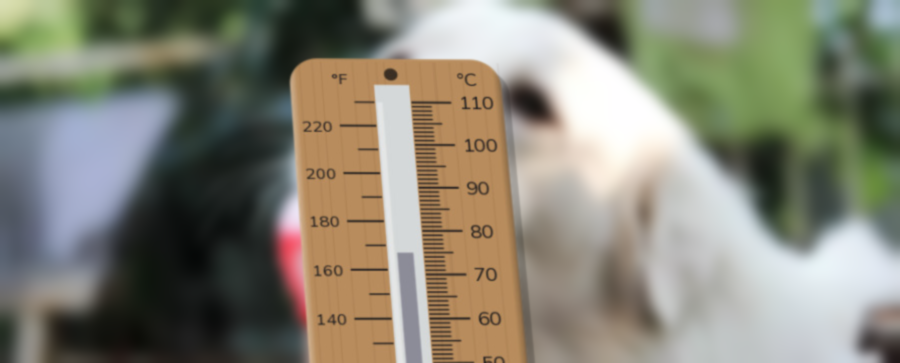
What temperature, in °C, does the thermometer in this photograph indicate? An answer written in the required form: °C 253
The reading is °C 75
